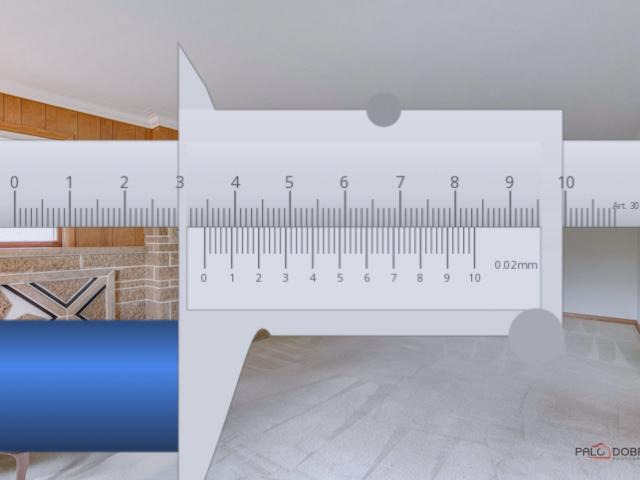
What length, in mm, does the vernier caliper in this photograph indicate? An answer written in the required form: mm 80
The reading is mm 34.5
